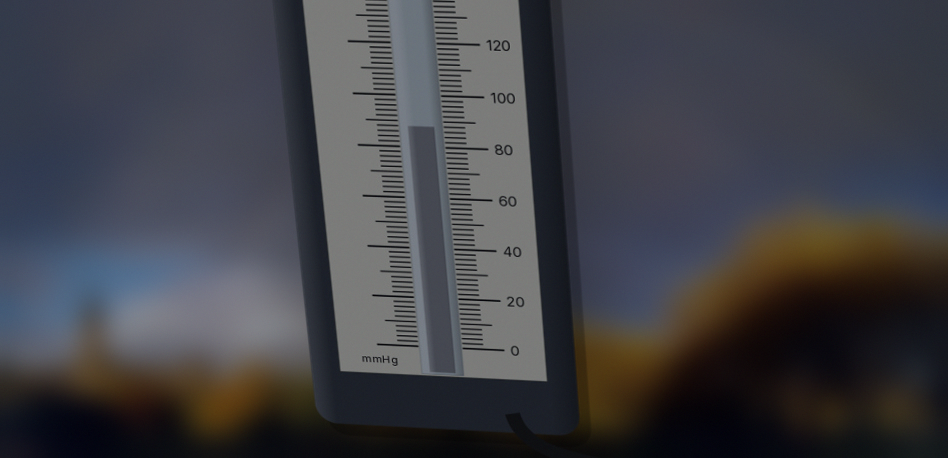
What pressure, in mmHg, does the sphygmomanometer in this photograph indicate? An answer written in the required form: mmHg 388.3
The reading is mmHg 88
